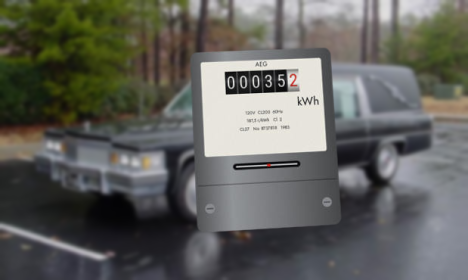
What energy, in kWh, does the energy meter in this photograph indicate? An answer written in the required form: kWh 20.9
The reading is kWh 35.2
